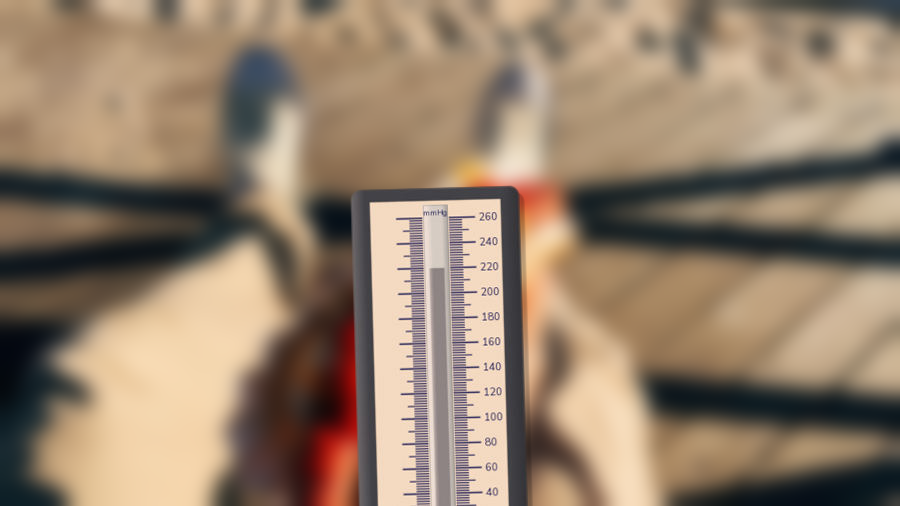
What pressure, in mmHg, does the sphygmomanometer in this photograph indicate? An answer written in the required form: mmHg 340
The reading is mmHg 220
